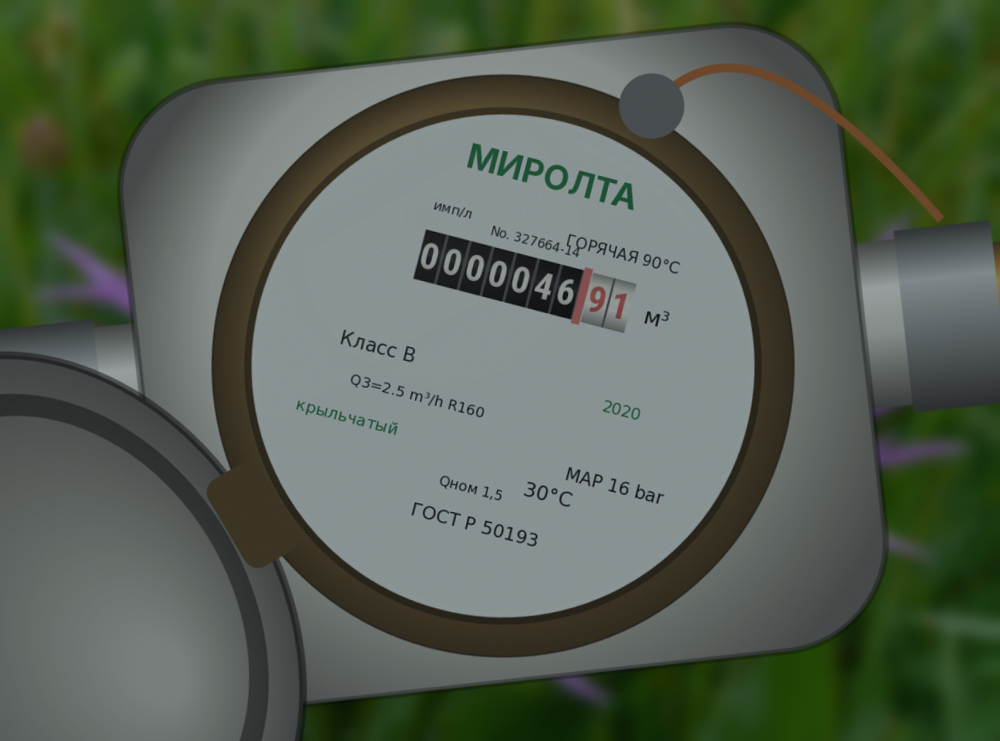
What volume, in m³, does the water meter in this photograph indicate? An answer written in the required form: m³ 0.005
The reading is m³ 46.91
